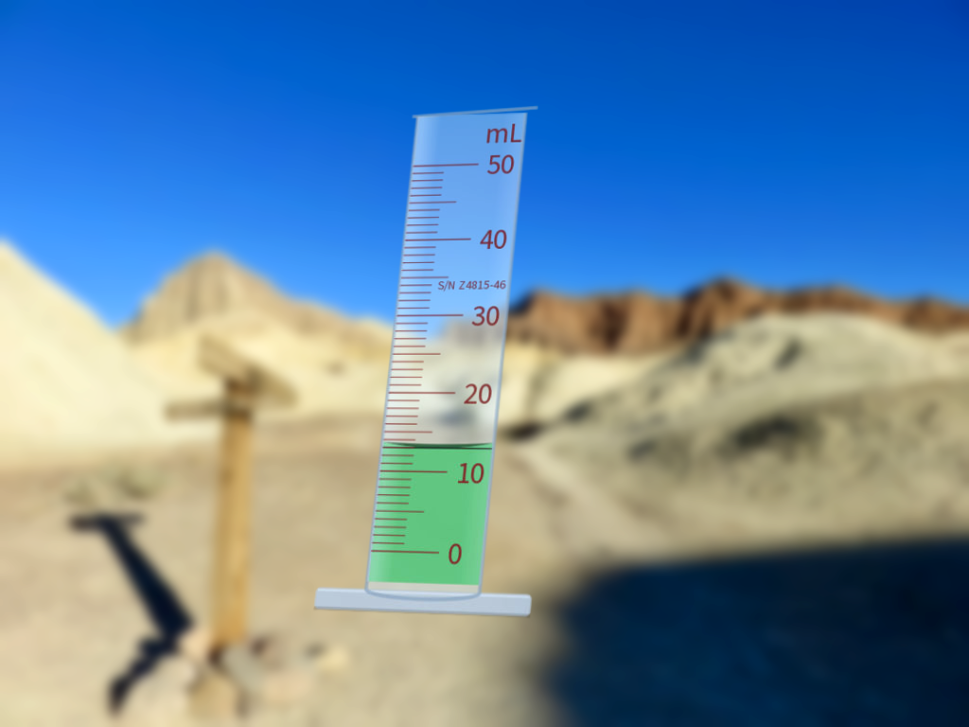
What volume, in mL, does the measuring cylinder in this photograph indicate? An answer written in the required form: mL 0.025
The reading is mL 13
